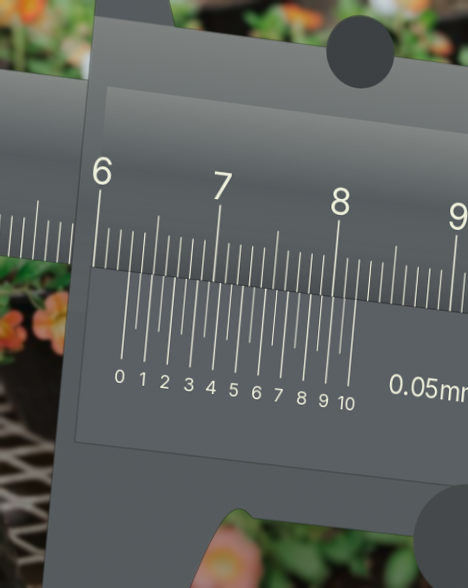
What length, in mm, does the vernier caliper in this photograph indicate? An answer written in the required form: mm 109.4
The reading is mm 63.0
